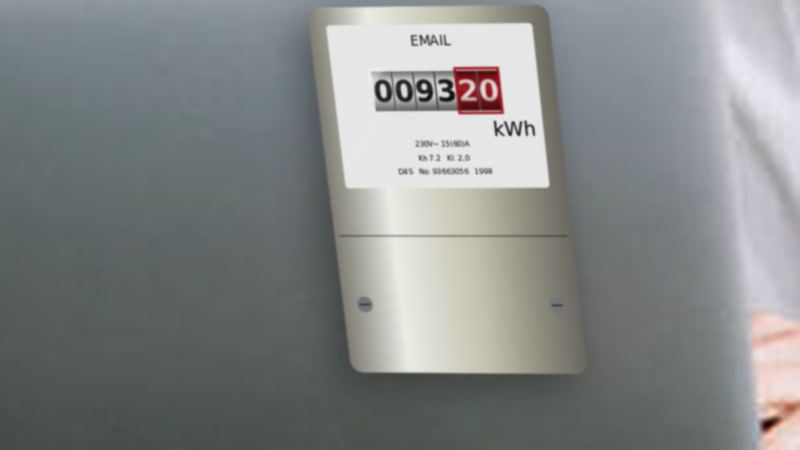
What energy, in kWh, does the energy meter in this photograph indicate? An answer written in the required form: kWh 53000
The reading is kWh 93.20
